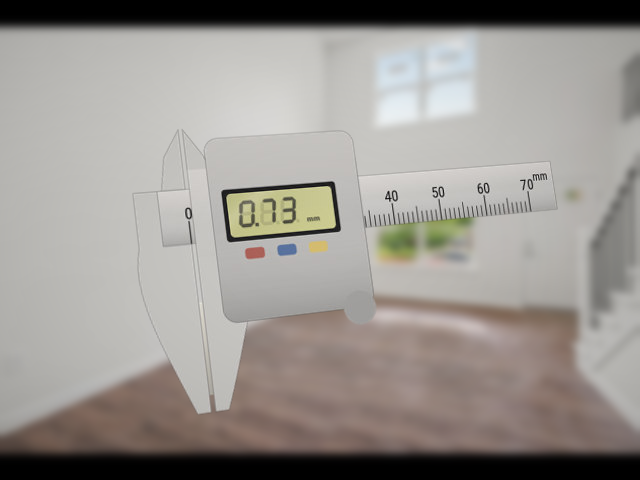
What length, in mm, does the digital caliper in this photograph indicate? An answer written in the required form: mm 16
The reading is mm 0.73
